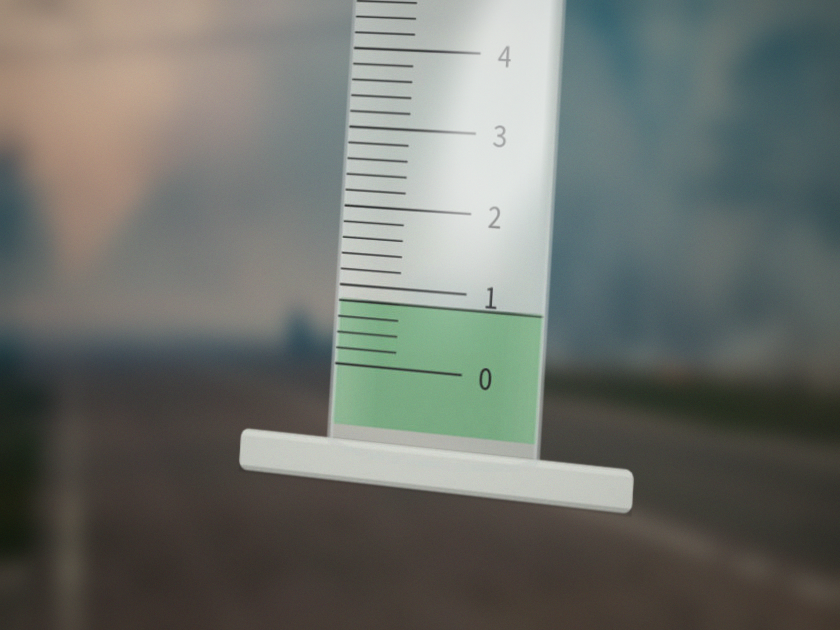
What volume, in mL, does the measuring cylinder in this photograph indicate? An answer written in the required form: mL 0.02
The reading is mL 0.8
